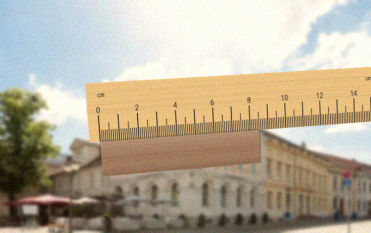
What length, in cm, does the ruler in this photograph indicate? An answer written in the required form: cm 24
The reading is cm 8.5
